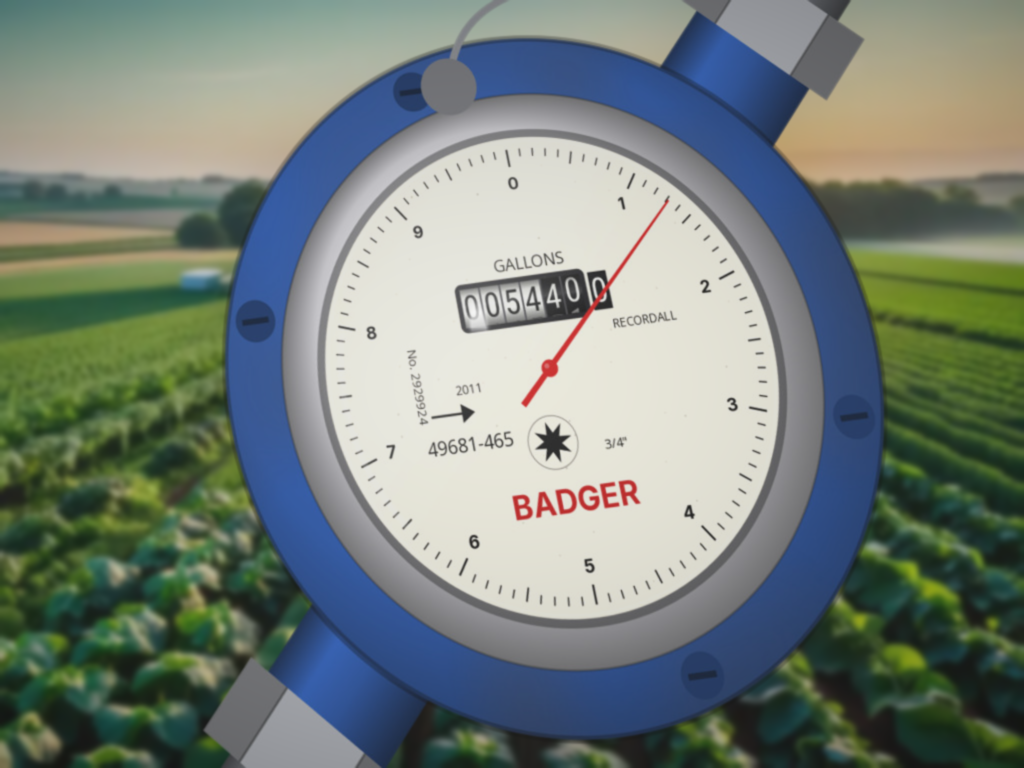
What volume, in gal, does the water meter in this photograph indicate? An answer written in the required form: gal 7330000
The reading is gal 54401.3
